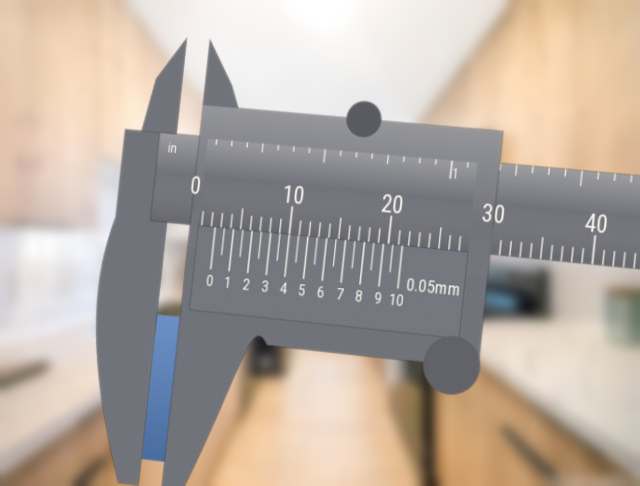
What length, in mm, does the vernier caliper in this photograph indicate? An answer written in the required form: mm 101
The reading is mm 2.4
